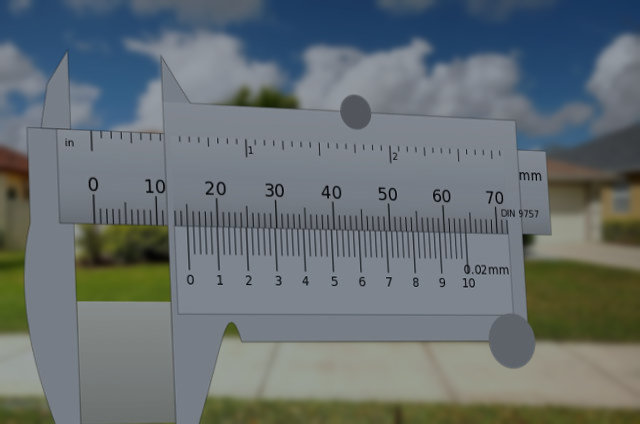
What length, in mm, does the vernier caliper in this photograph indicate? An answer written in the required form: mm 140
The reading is mm 15.0
